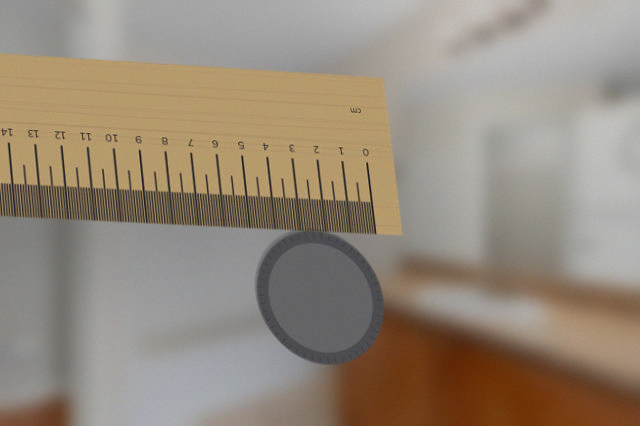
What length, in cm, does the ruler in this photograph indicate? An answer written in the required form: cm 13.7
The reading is cm 5
